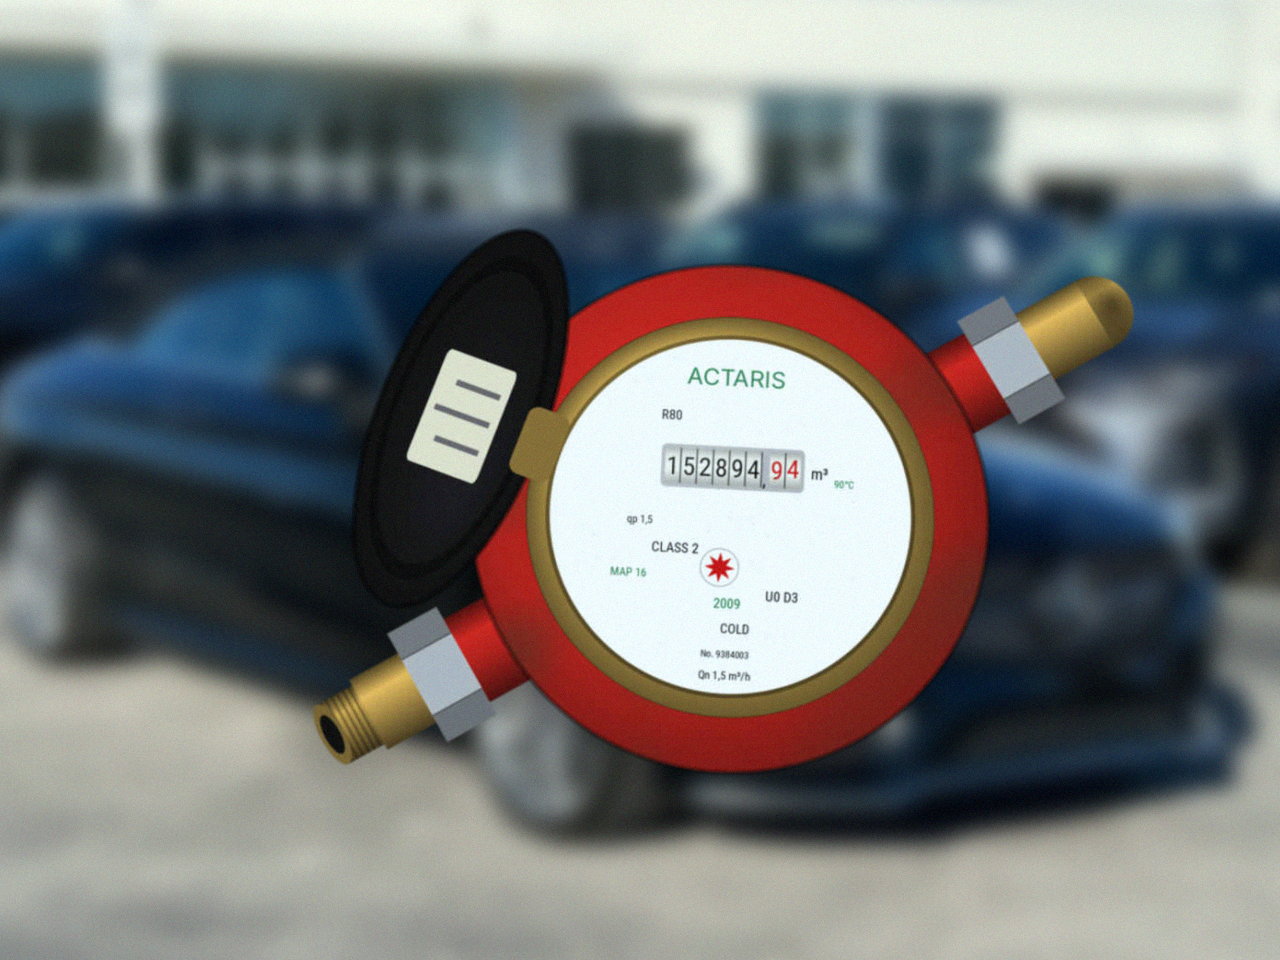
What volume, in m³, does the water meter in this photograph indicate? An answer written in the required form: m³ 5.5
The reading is m³ 152894.94
